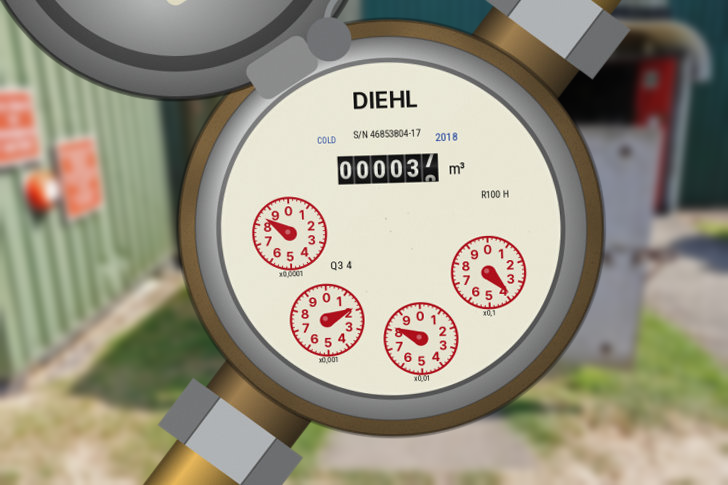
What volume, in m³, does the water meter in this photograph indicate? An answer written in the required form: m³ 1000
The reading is m³ 37.3818
